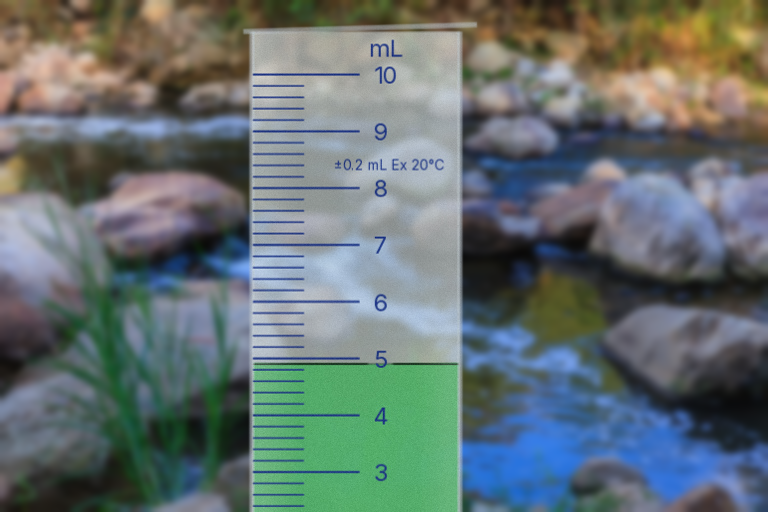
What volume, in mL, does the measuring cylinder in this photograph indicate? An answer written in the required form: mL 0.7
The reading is mL 4.9
